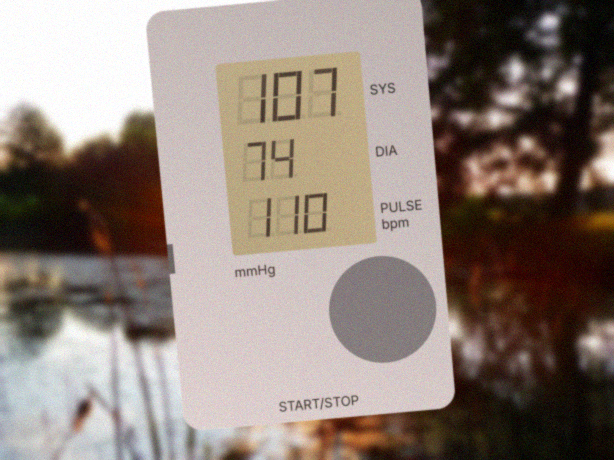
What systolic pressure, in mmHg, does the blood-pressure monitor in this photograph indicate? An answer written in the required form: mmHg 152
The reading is mmHg 107
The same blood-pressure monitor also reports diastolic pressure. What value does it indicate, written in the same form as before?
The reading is mmHg 74
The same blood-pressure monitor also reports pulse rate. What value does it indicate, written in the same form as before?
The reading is bpm 110
